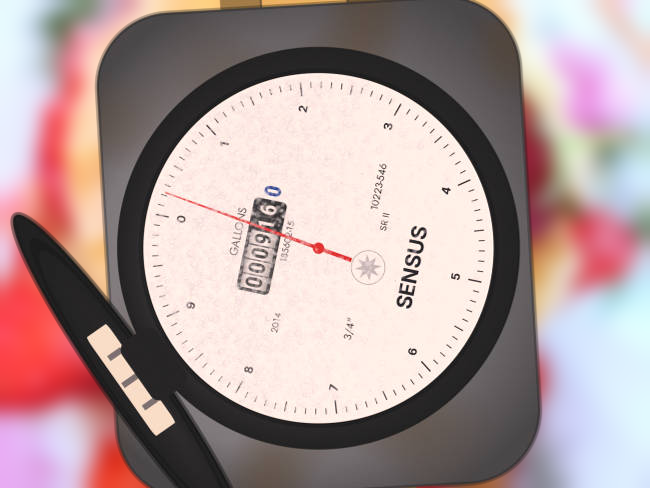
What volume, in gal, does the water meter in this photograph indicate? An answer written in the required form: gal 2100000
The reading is gal 9160.2
